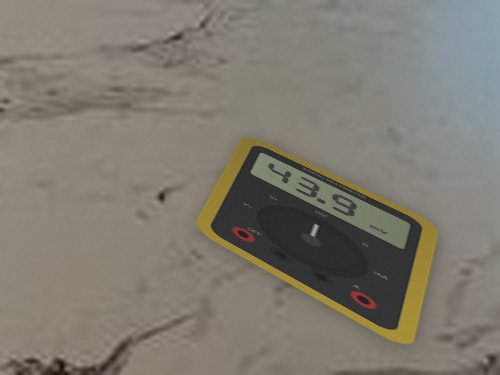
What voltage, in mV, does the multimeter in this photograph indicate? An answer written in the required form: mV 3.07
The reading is mV 43.9
